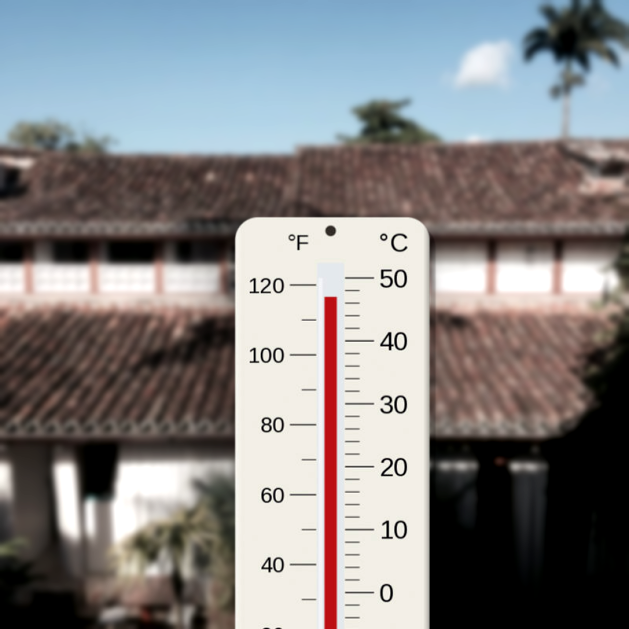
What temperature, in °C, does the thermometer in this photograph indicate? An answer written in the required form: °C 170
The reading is °C 47
